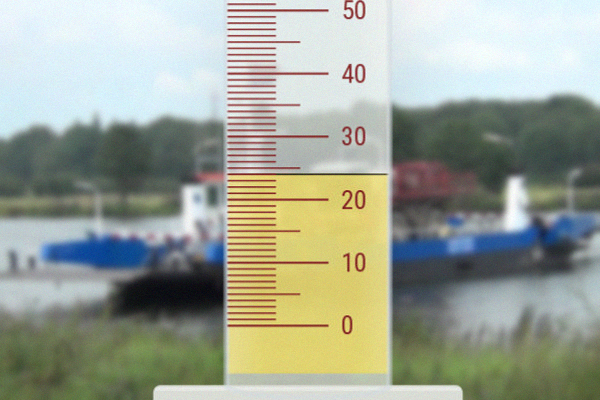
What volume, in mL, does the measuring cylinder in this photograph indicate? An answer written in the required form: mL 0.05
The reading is mL 24
